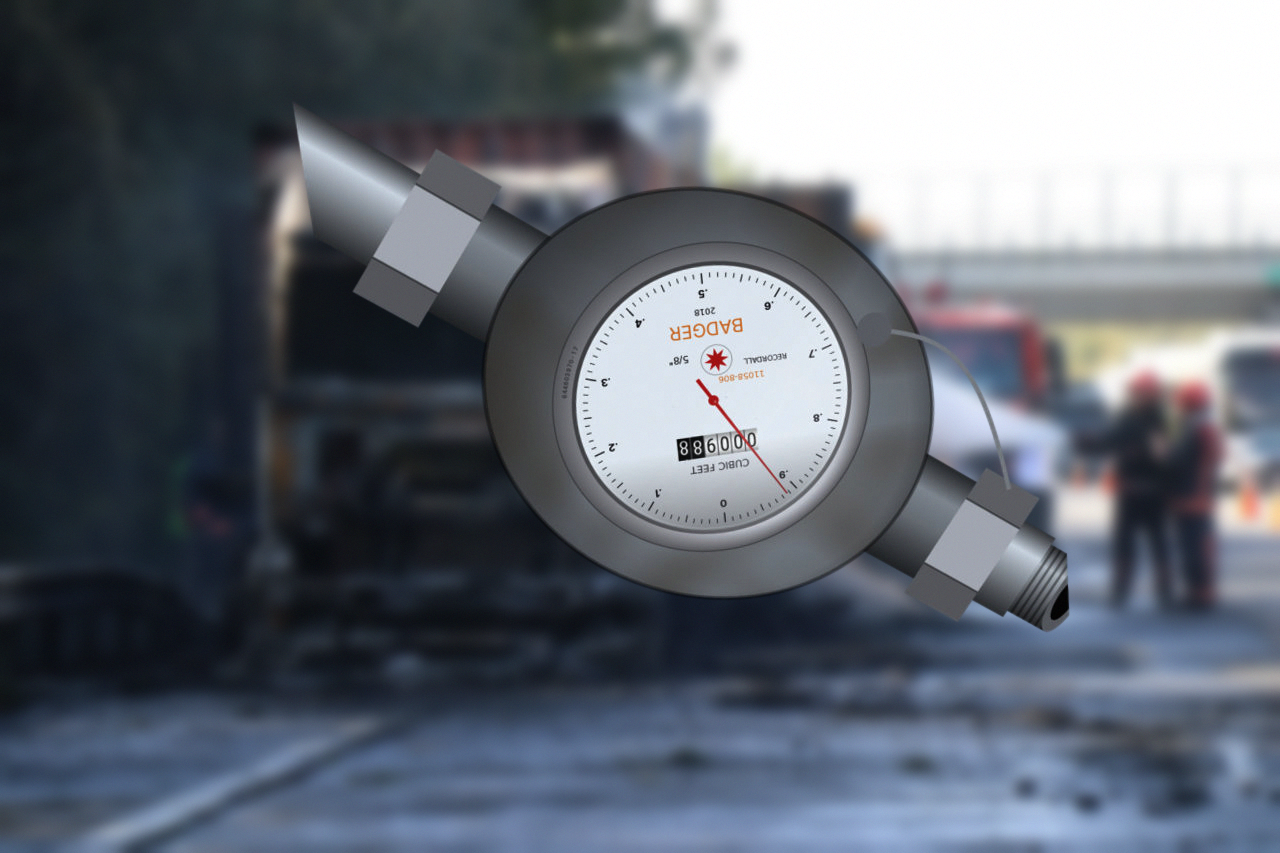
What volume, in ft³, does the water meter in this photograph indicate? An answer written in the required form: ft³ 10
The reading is ft³ 987.91
